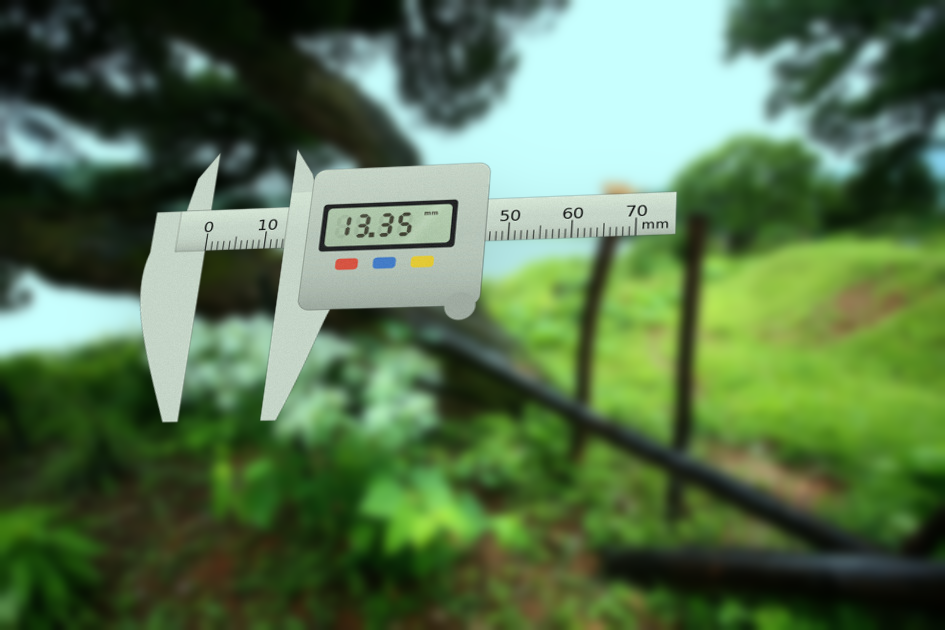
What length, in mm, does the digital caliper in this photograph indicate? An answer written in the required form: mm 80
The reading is mm 13.35
